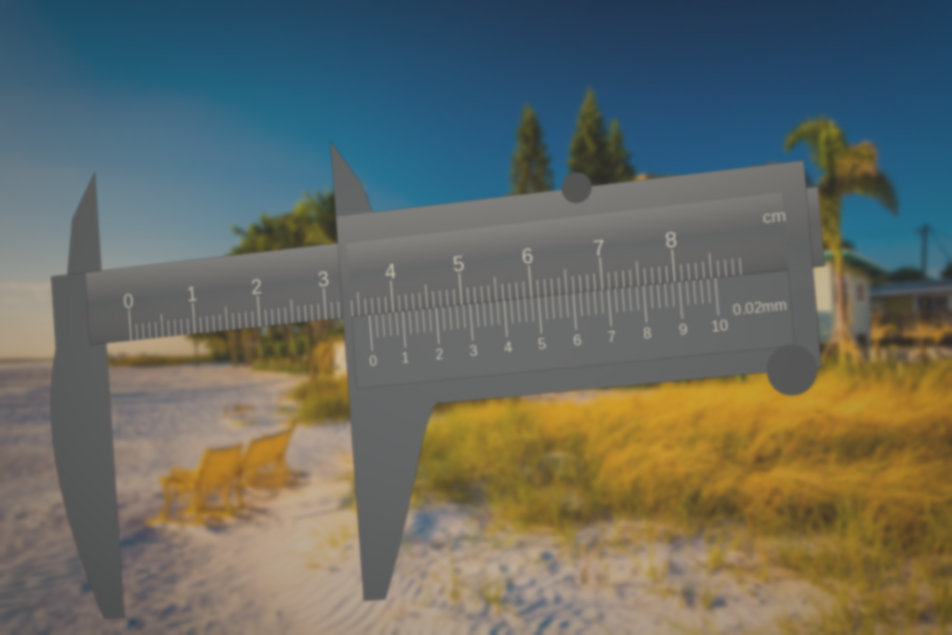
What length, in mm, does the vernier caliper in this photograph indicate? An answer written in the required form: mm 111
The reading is mm 36.5
